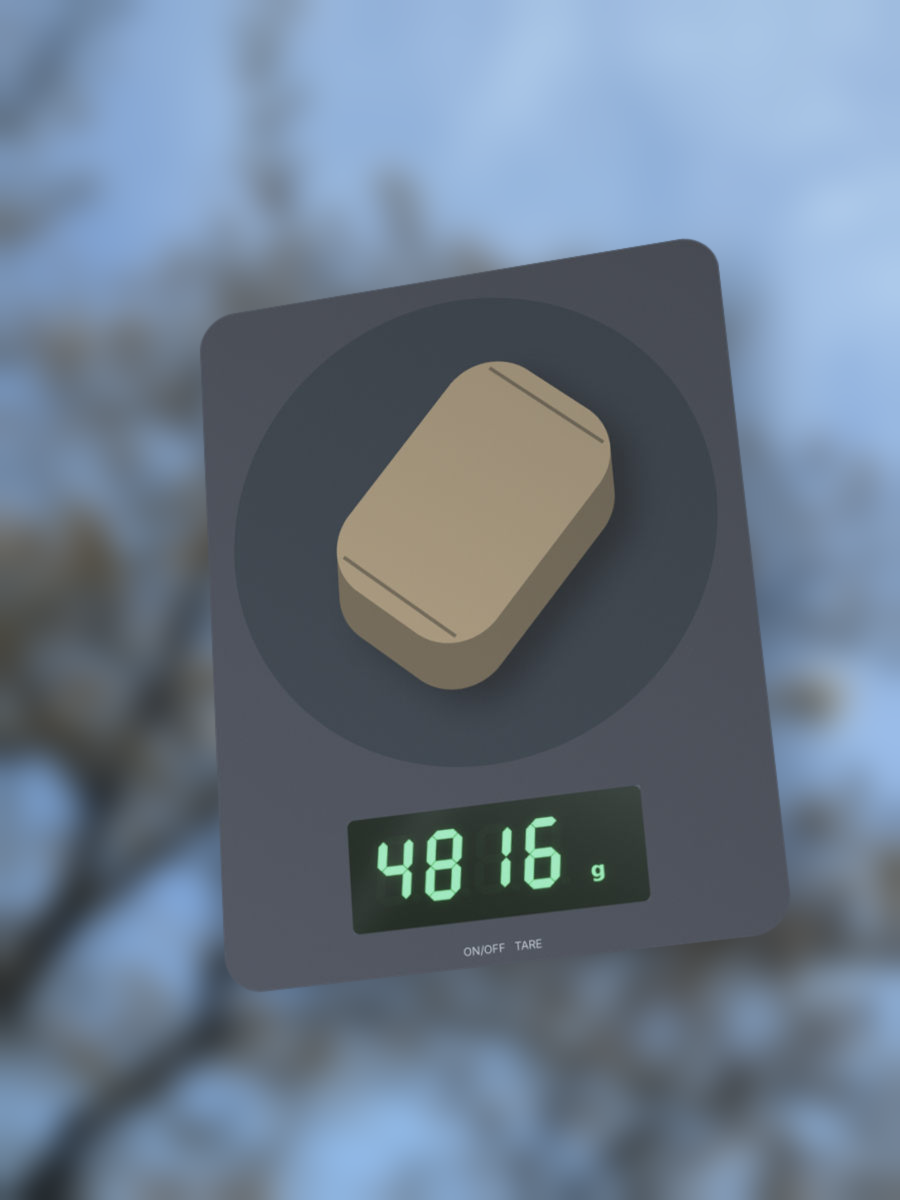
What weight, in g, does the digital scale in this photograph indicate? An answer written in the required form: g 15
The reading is g 4816
